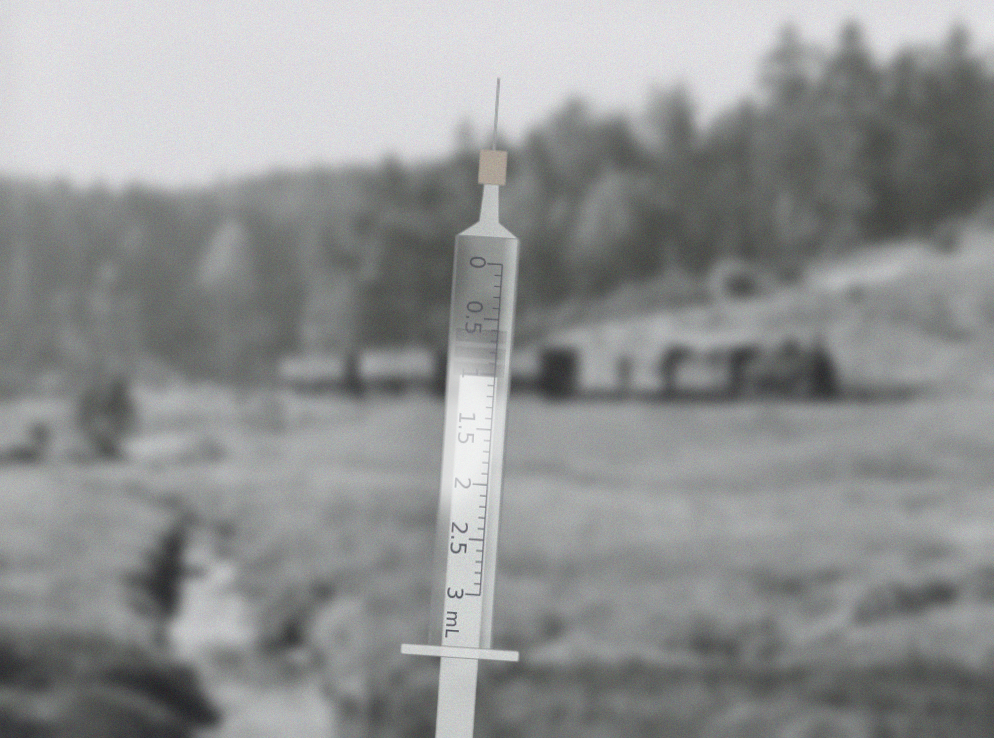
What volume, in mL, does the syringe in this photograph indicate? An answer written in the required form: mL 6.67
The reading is mL 0.6
